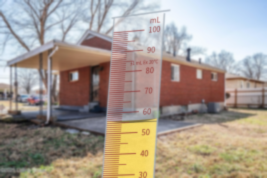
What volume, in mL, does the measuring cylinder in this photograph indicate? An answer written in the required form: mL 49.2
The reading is mL 55
